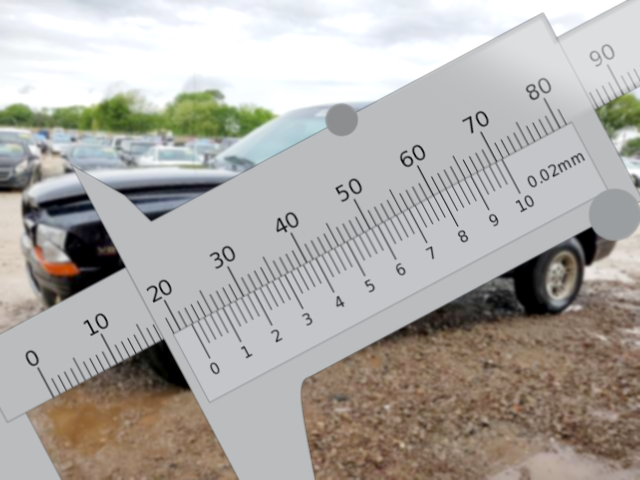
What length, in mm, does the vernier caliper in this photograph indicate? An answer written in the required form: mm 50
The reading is mm 21.8
